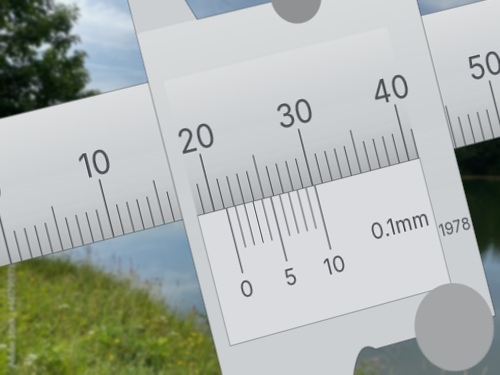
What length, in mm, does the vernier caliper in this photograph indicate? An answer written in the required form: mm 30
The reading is mm 21.2
